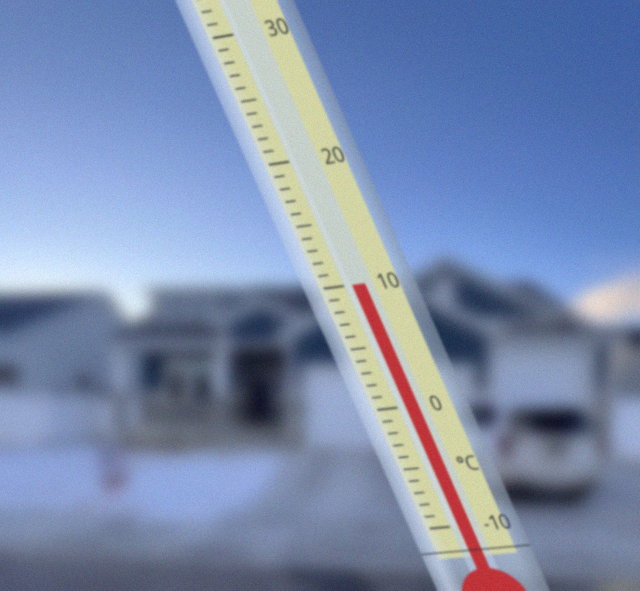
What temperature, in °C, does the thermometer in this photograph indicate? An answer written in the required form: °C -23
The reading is °C 10
